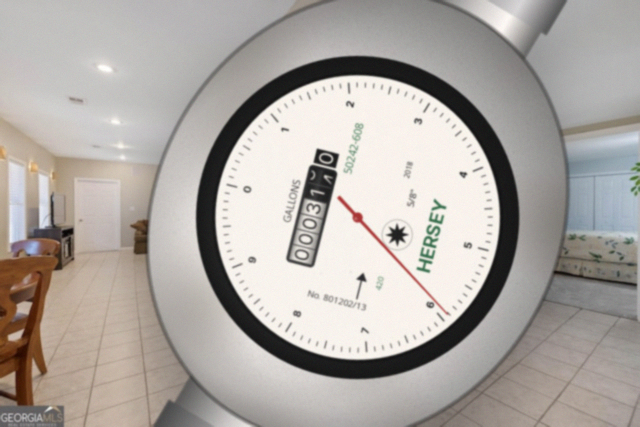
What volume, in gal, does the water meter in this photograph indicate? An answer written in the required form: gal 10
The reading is gal 3135.9
